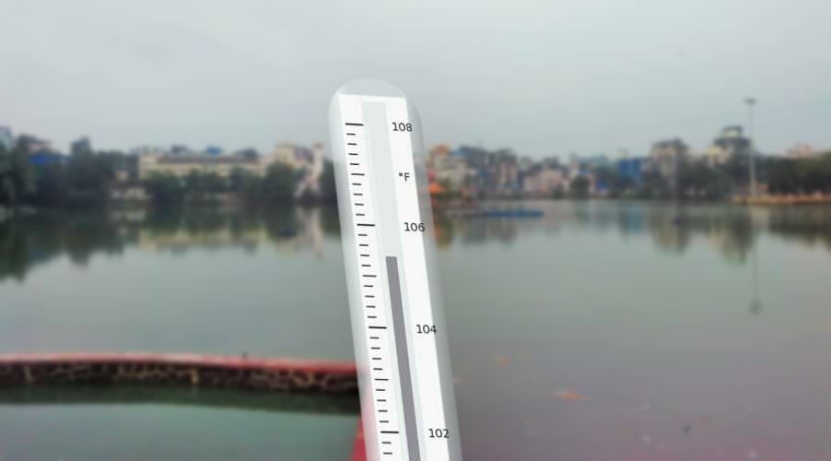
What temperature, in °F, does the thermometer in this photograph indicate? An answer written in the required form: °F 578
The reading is °F 105.4
